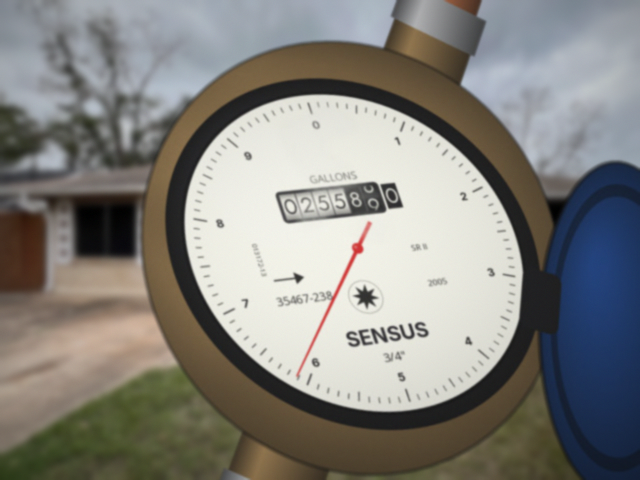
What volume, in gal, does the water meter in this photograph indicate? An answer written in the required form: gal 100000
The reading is gal 255886.1
